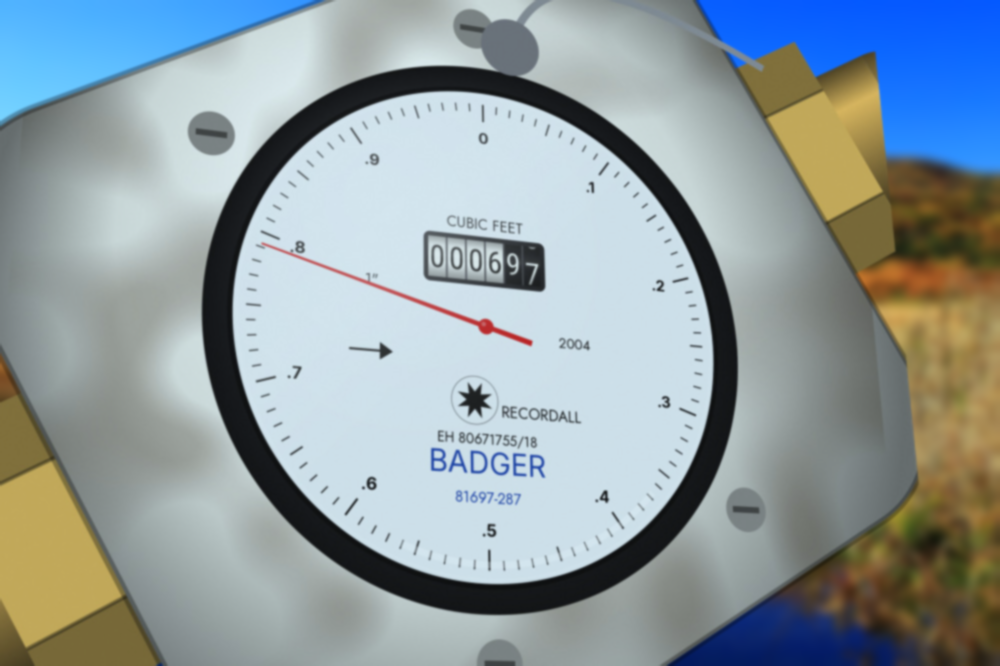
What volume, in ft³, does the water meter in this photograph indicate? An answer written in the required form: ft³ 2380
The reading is ft³ 696.79
